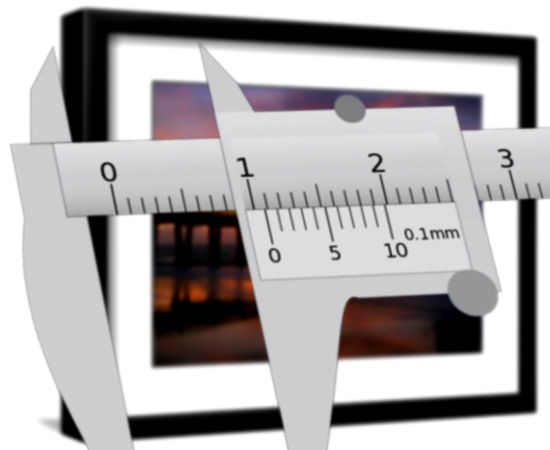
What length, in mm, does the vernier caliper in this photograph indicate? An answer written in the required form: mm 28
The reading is mm 10.8
